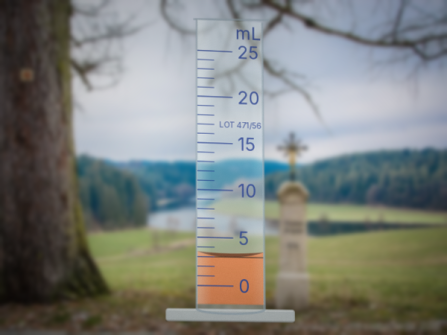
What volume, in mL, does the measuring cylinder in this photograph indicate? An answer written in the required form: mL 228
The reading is mL 3
